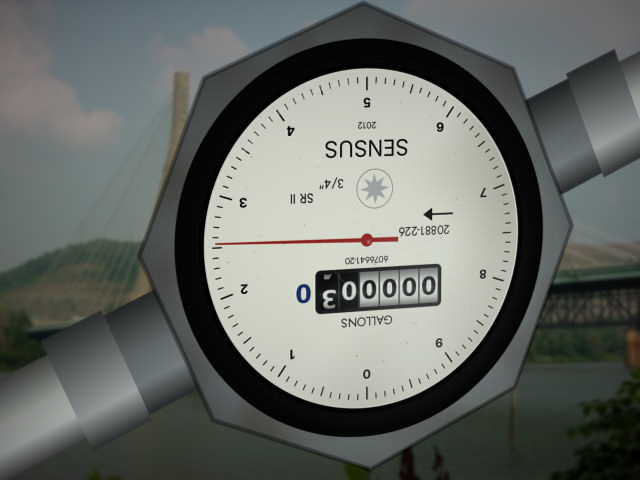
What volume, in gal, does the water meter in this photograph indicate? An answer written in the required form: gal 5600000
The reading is gal 32.5
